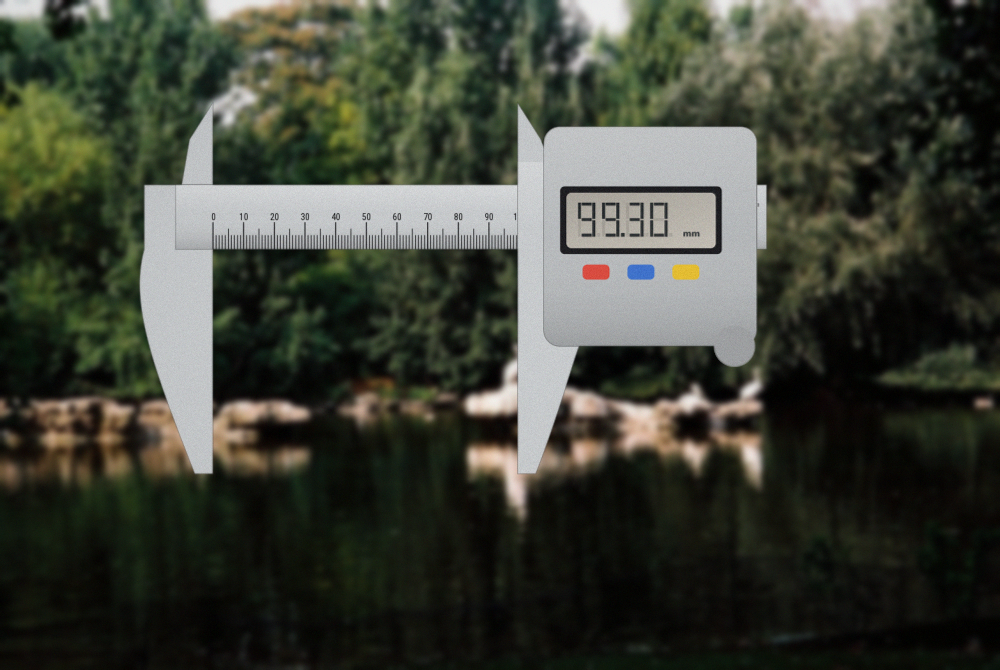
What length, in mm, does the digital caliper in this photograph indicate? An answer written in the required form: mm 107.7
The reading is mm 99.30
